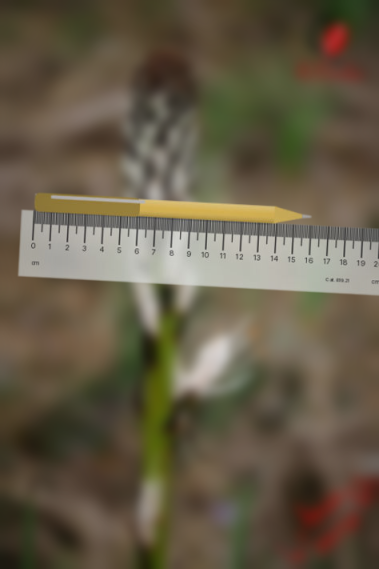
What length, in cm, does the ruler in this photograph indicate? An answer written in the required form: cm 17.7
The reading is cm 16
